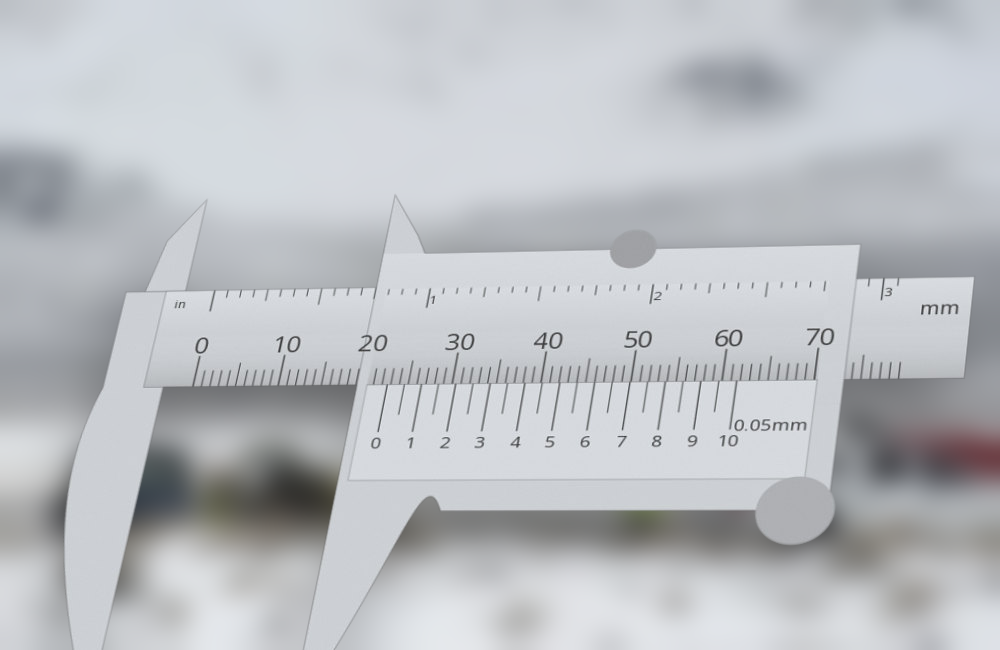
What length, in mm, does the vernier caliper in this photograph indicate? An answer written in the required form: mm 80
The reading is mm 22.6
